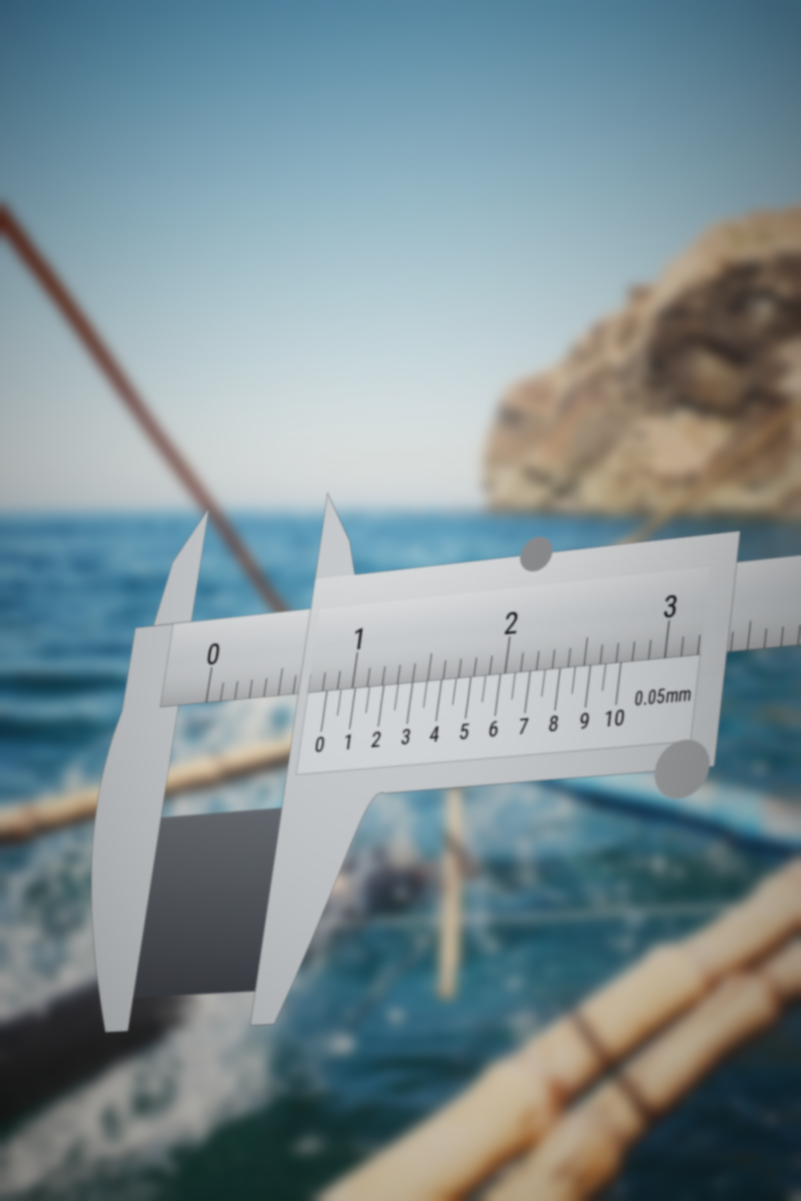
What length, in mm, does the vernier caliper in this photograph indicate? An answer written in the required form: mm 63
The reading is mm 8.3
